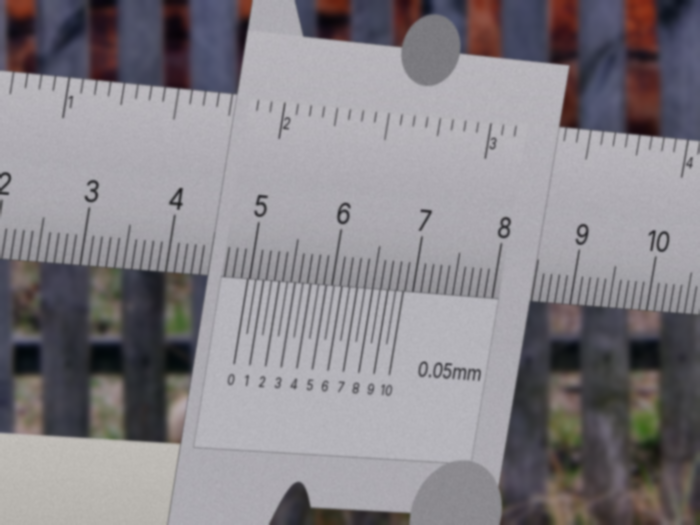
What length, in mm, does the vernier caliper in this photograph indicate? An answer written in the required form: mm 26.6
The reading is mm 49.8
